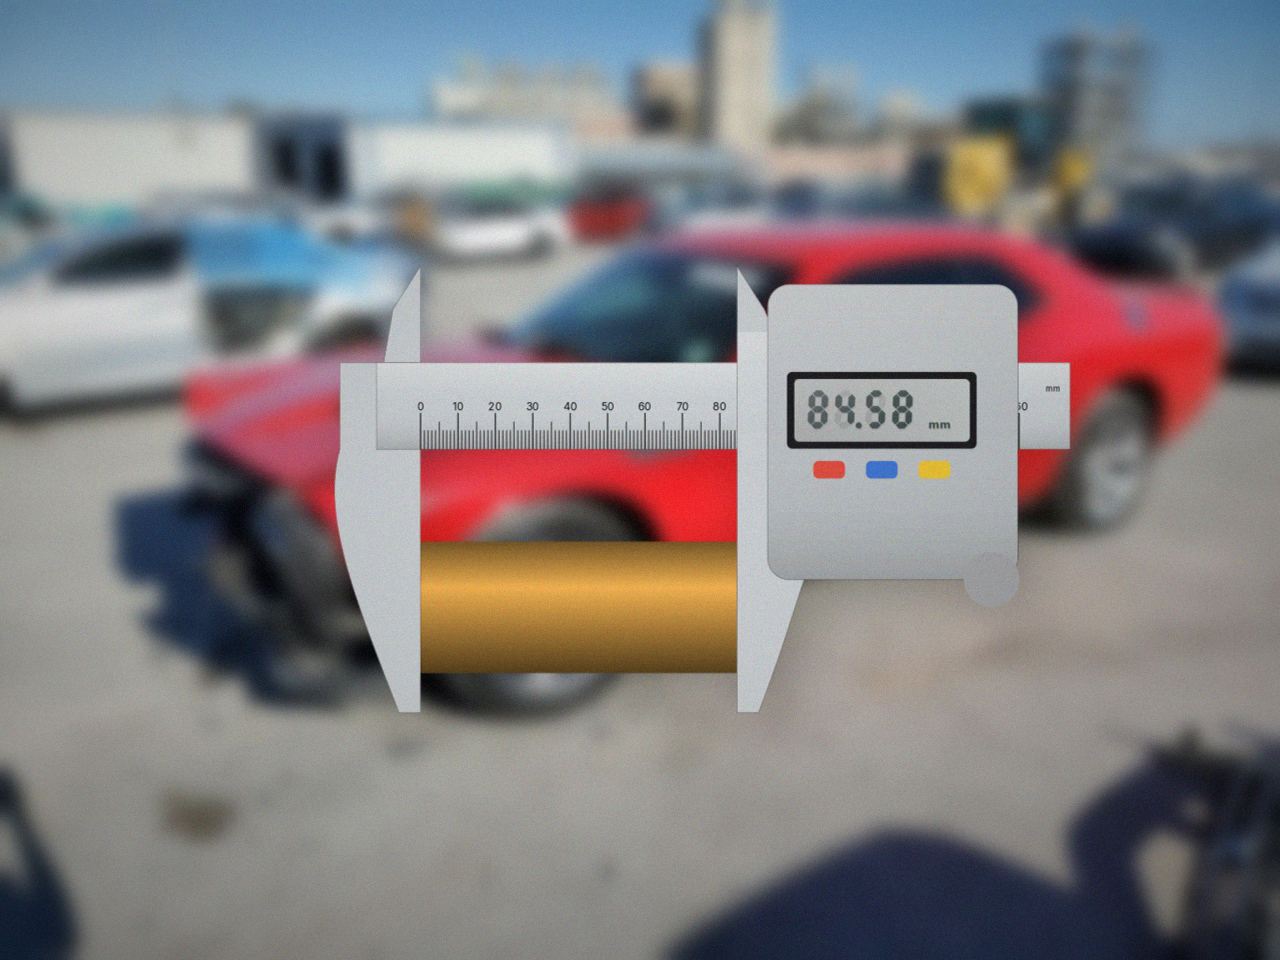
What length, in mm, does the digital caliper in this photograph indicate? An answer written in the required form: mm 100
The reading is mm 84.58
